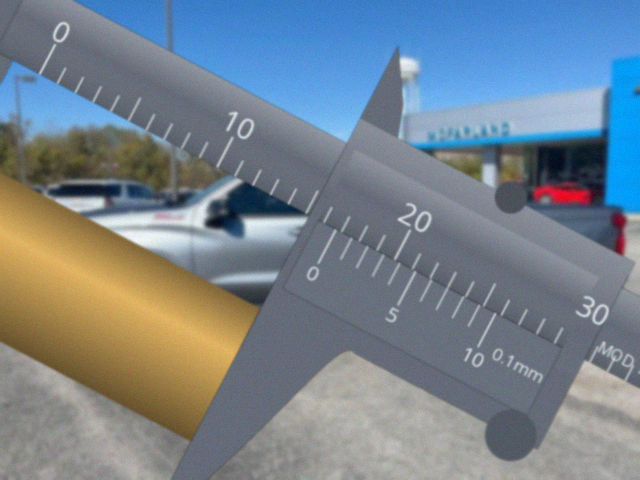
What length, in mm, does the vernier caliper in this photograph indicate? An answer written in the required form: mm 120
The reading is mm 16.7
